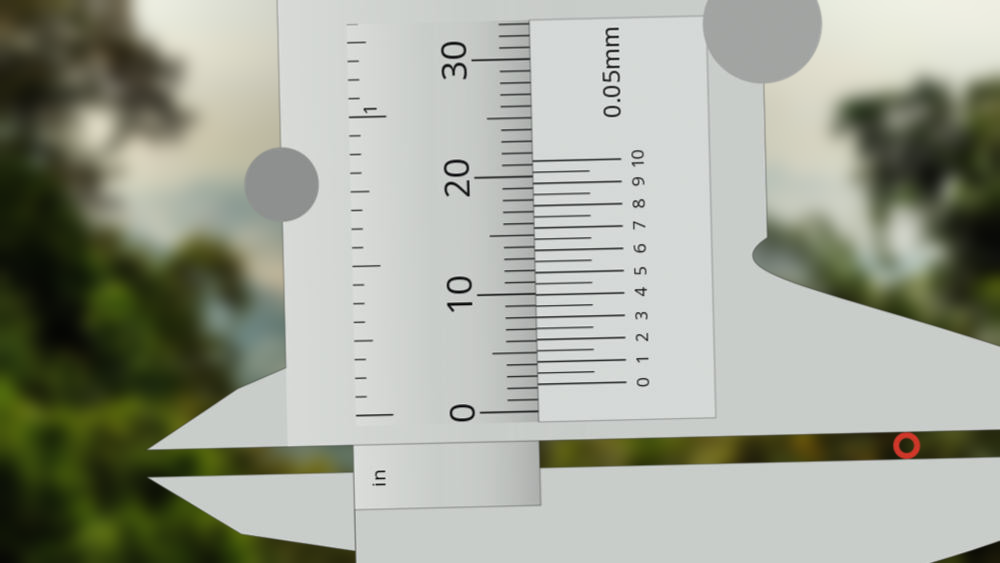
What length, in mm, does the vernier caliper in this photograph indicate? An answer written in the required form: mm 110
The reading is mm 2.3
